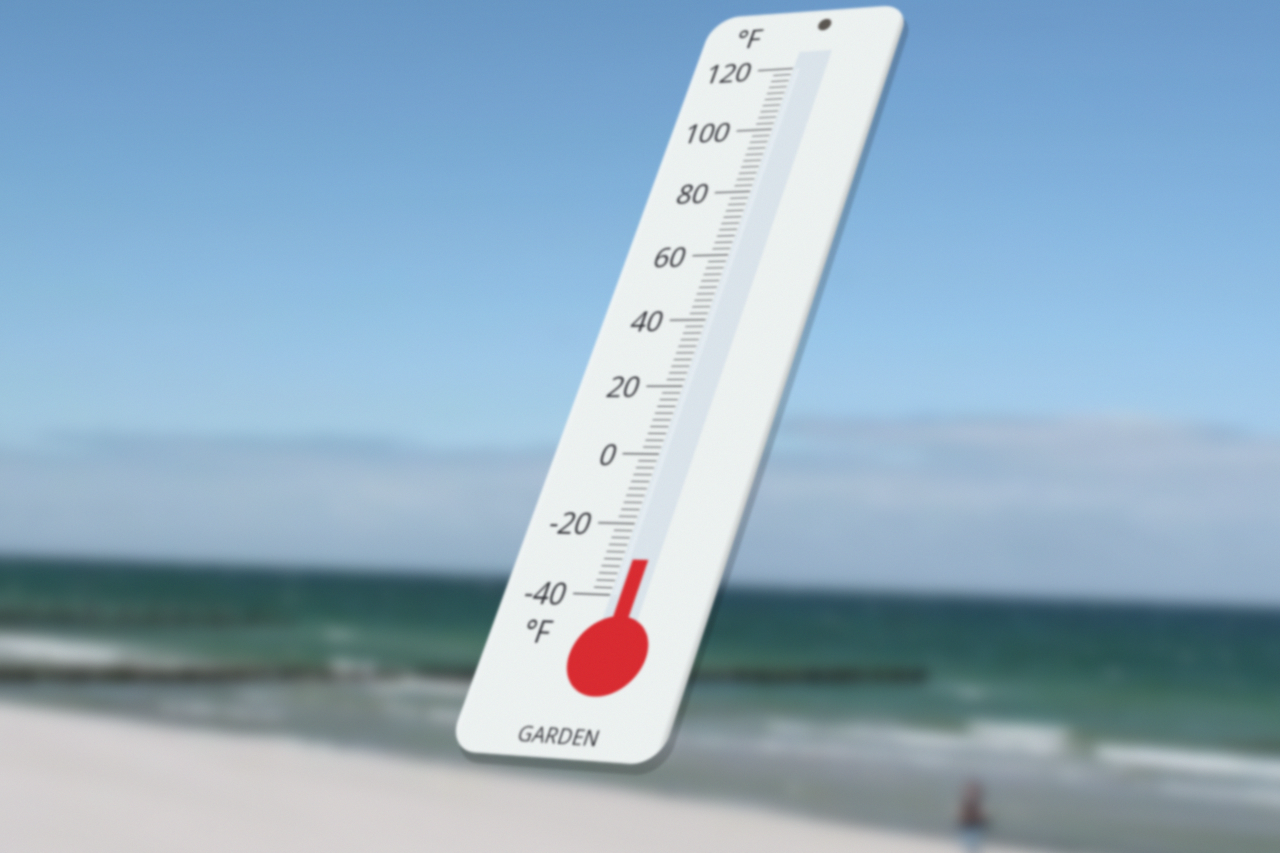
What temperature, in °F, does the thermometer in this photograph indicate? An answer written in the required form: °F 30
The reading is °F -30
